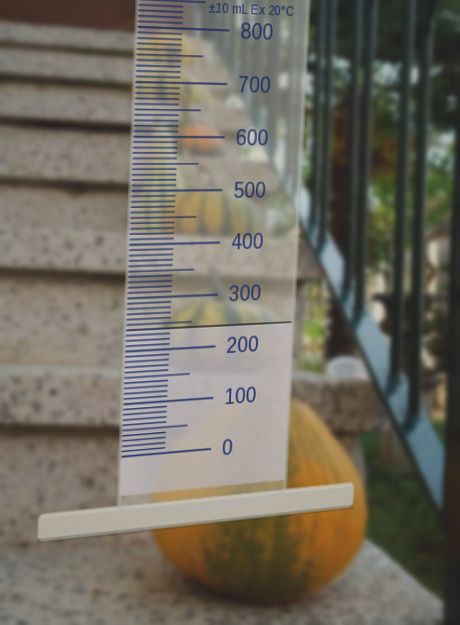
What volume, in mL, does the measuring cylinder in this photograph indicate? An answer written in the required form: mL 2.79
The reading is mL 240
